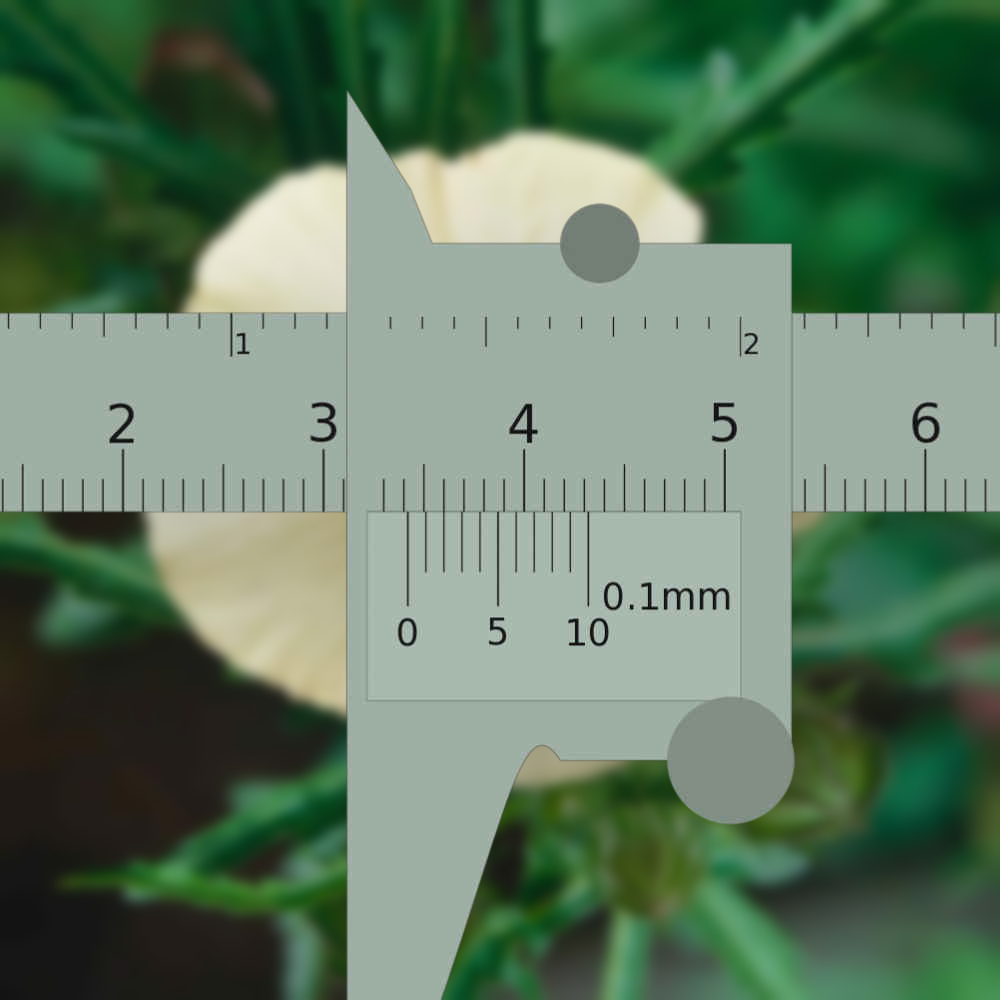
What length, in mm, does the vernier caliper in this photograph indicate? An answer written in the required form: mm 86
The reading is mm 34.2
